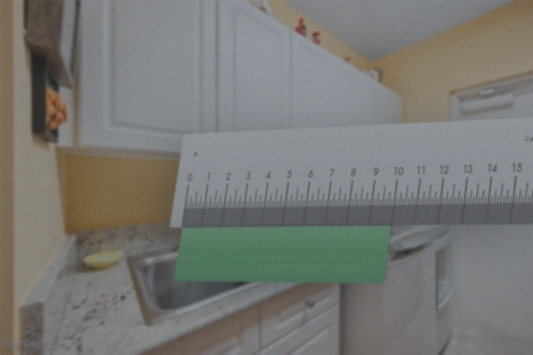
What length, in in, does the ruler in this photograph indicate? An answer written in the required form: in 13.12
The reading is in 10
